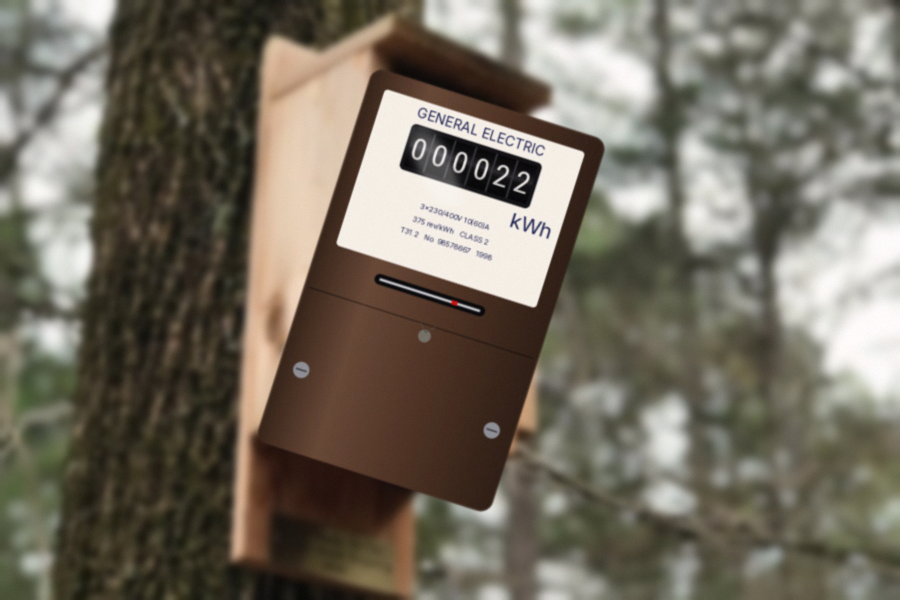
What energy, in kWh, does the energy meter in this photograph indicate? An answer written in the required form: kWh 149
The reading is kWh 22
